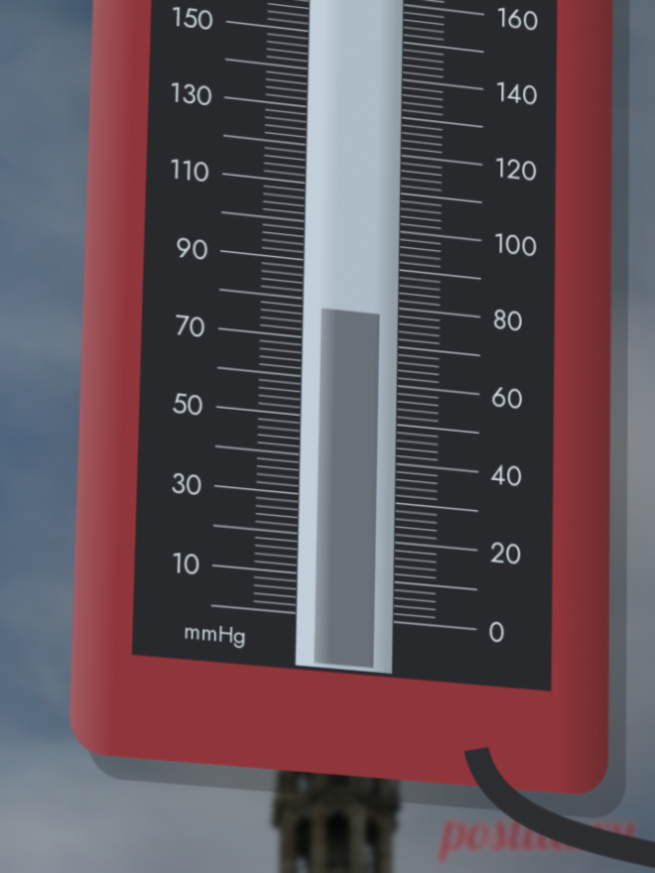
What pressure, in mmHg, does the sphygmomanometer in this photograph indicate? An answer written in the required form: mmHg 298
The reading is mmHg 78
